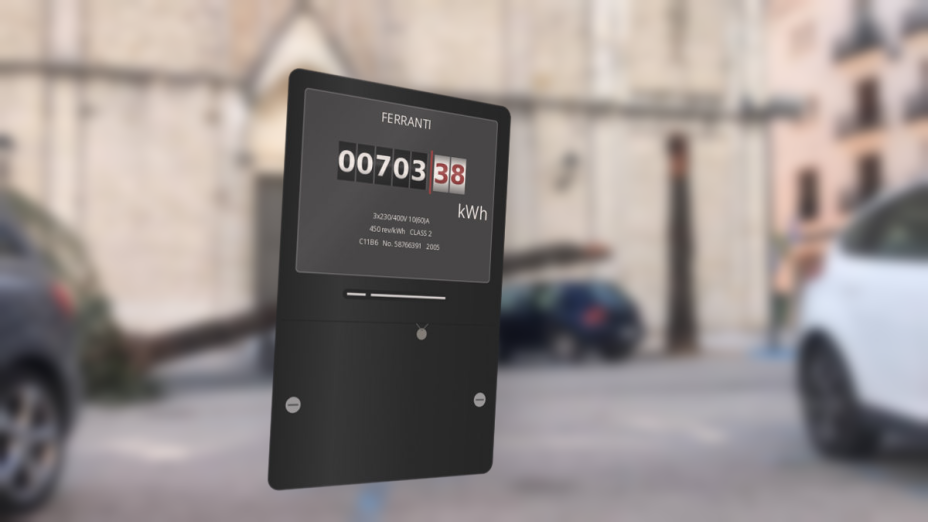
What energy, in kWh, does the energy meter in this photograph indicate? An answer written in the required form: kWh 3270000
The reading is kWh 703.38
